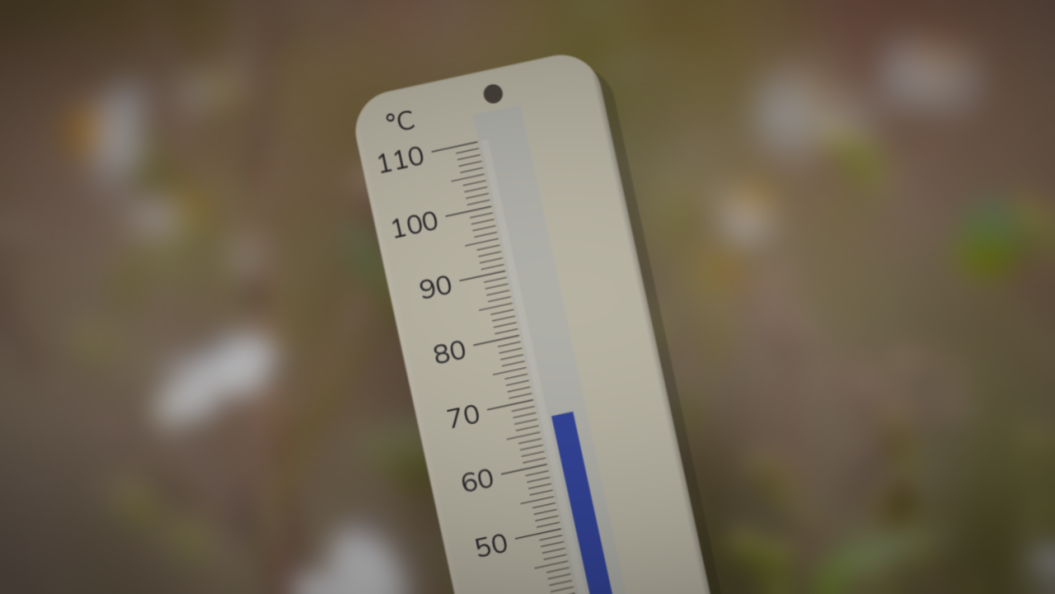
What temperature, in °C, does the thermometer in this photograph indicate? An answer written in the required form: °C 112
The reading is °C 67
